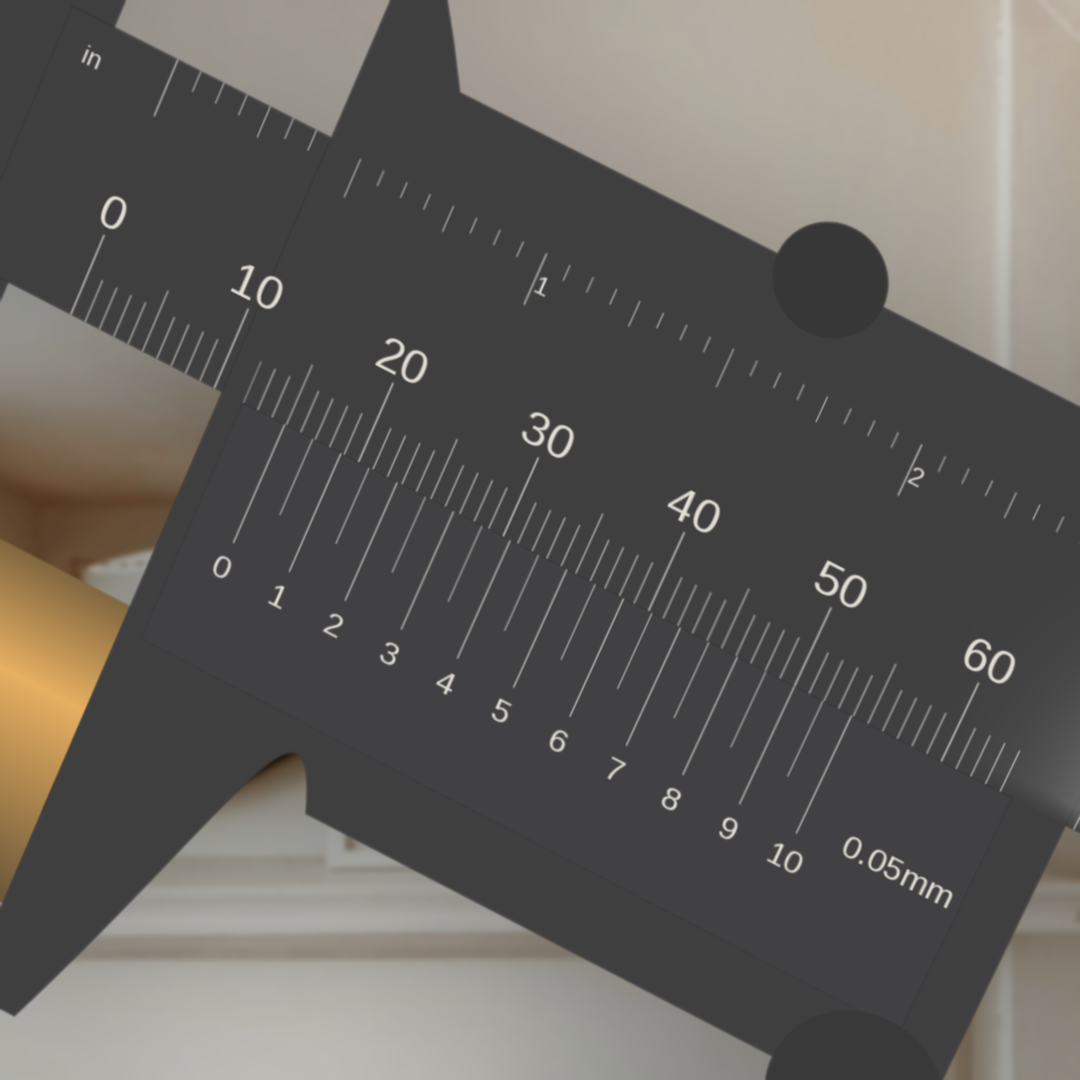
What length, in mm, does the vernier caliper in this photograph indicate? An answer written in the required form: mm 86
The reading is mm 14.9
